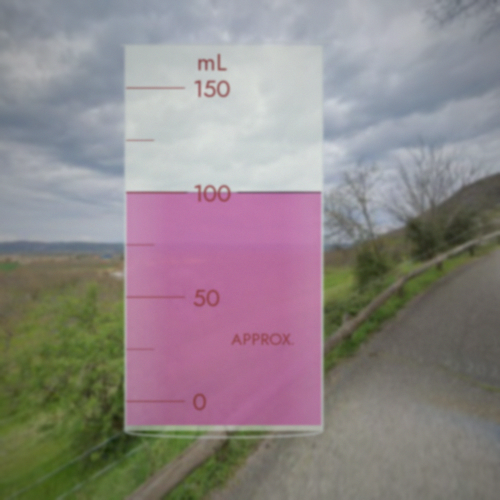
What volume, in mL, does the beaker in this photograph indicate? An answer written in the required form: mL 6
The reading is mL 100
